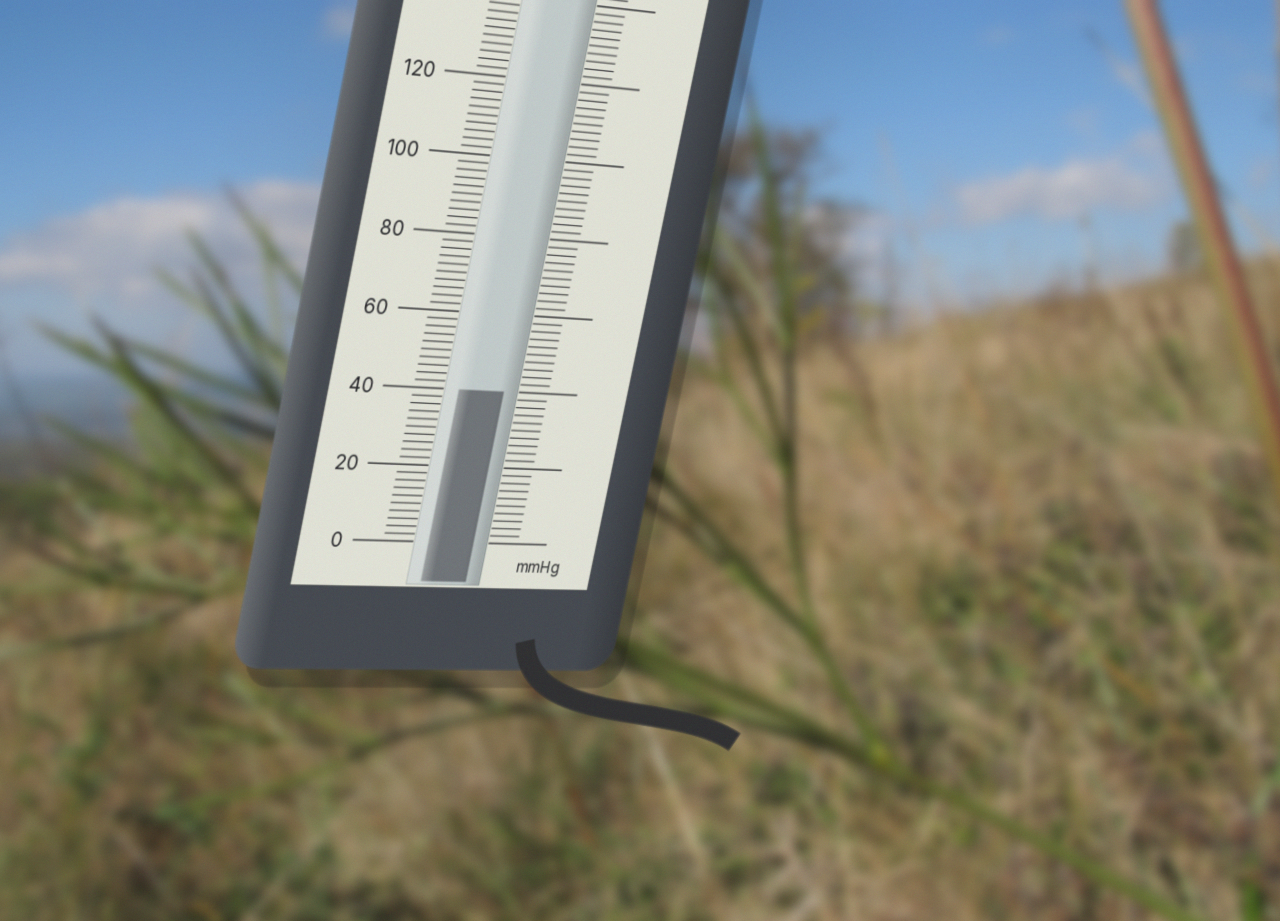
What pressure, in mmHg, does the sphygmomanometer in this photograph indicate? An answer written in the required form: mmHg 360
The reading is mmHg 40
